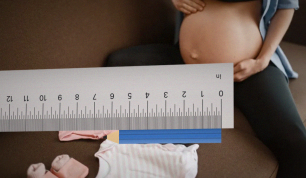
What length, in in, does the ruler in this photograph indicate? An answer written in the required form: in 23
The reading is in 6.5
